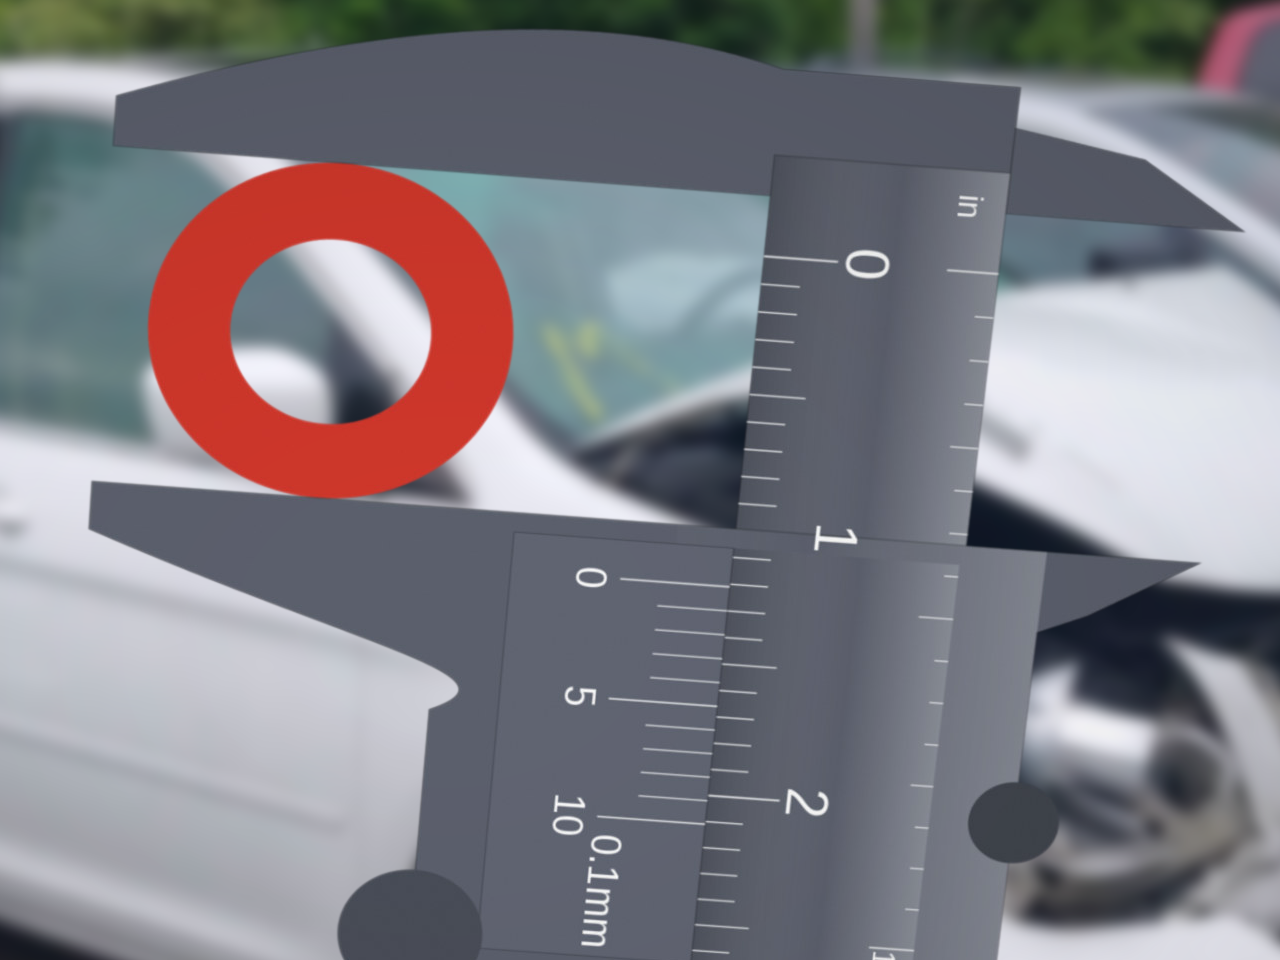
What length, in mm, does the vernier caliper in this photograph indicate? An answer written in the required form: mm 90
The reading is mm 12.1
